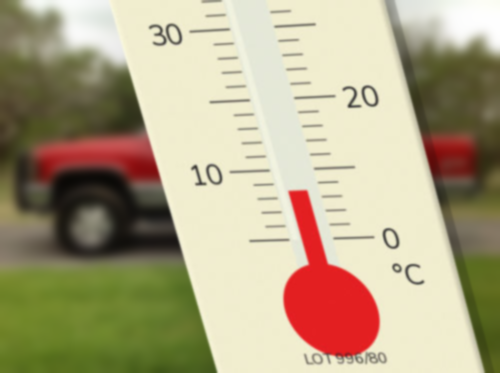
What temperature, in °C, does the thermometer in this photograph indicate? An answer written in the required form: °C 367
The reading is °C 7
